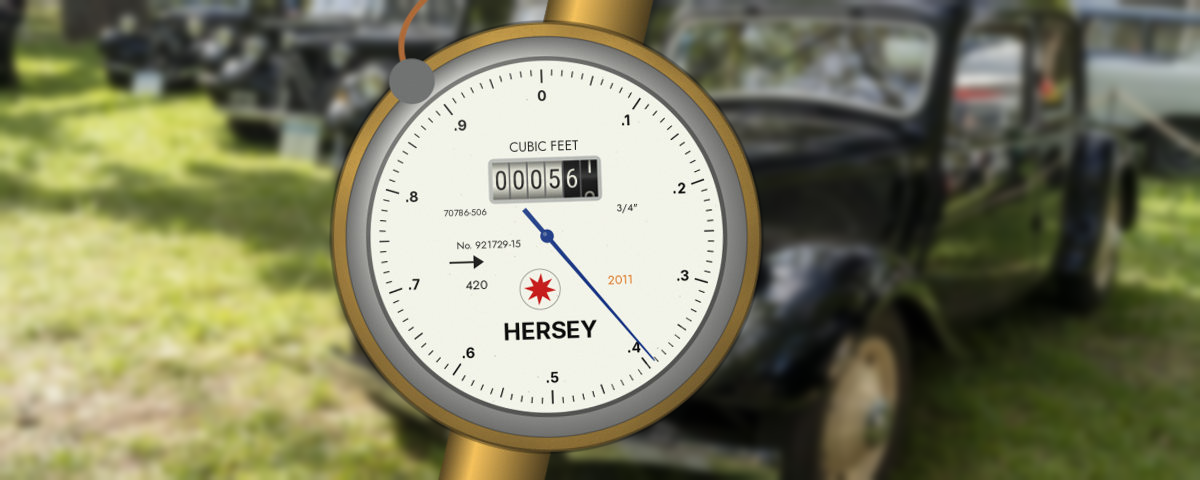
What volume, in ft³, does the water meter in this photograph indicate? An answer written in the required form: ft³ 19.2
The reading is ft³ 561.39
